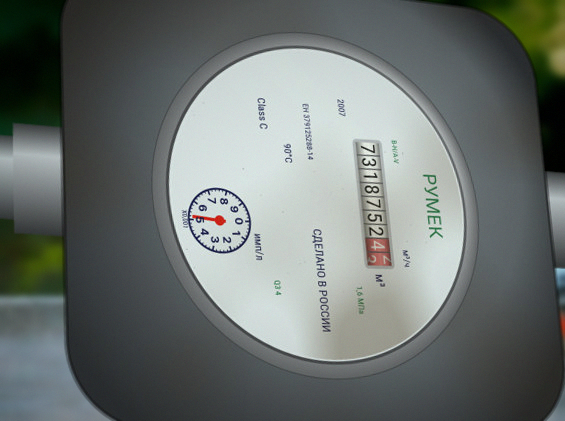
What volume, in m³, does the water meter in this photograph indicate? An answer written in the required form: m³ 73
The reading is m³ 7318752.425
